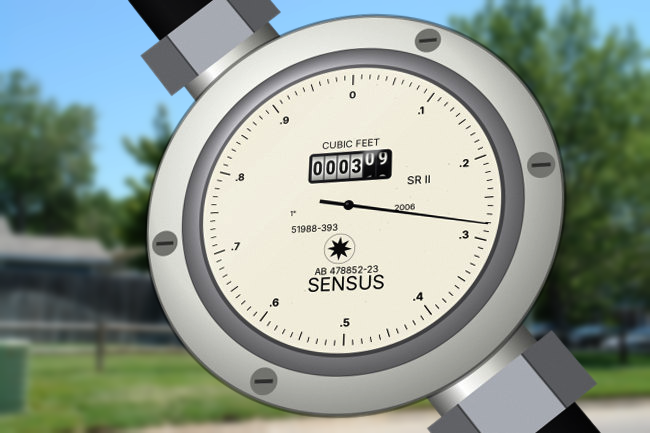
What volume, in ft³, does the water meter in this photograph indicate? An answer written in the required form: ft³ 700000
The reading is ft³ 309.28
